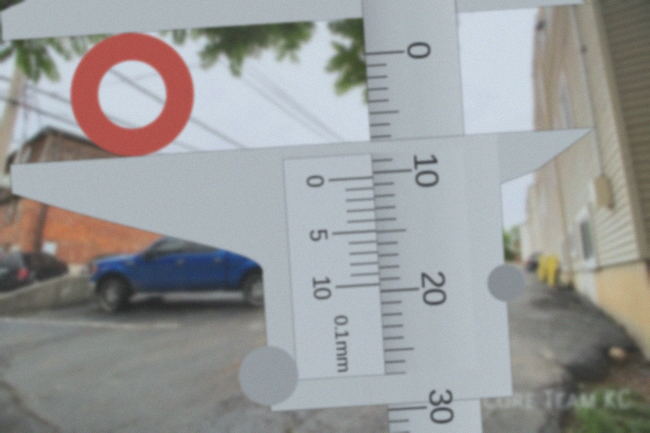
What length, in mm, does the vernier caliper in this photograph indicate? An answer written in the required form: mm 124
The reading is mm 10.4
